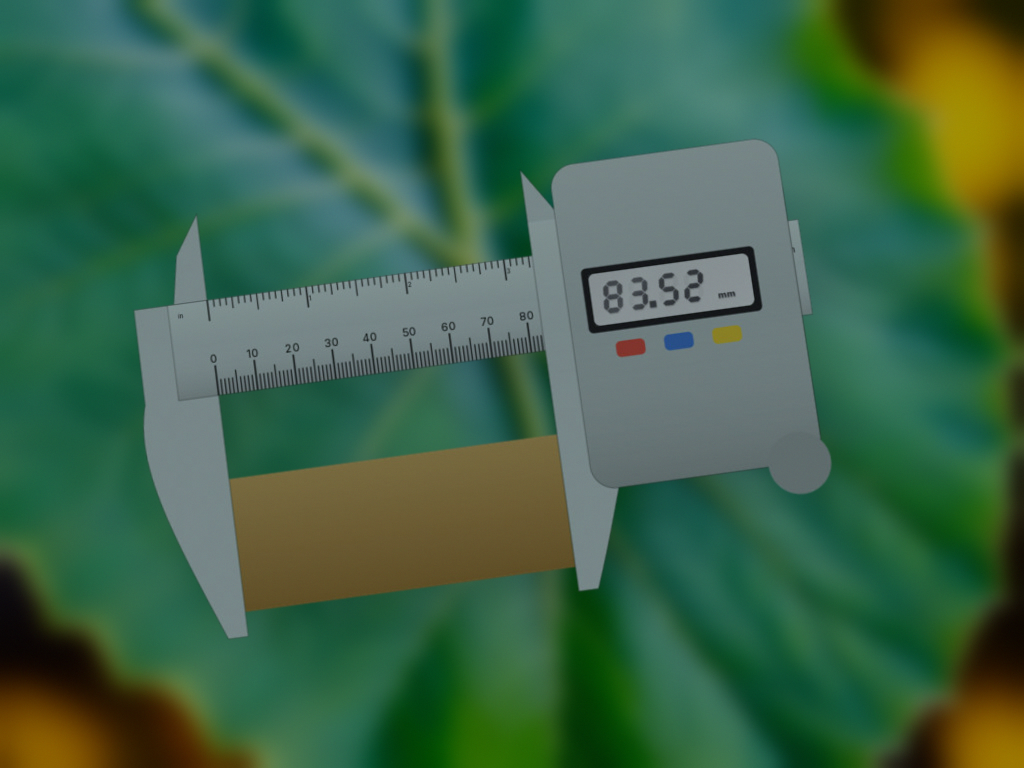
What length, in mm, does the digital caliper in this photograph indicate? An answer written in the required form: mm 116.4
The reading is mm 83.52
